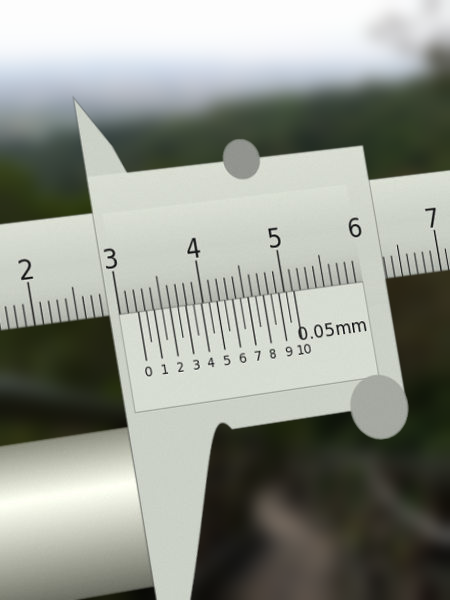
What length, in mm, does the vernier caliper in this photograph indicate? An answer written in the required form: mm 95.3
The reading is mm 32.2
